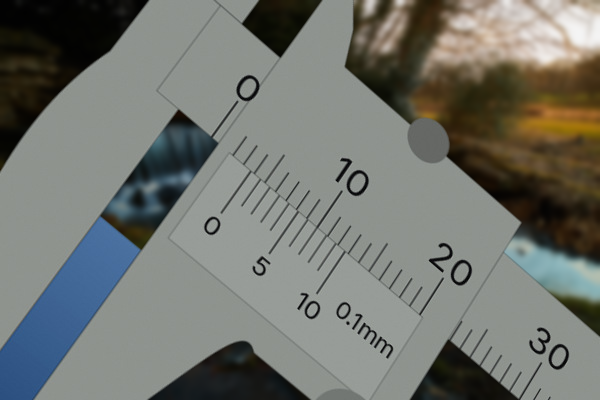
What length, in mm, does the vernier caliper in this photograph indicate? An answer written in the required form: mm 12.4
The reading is mm 3.7
